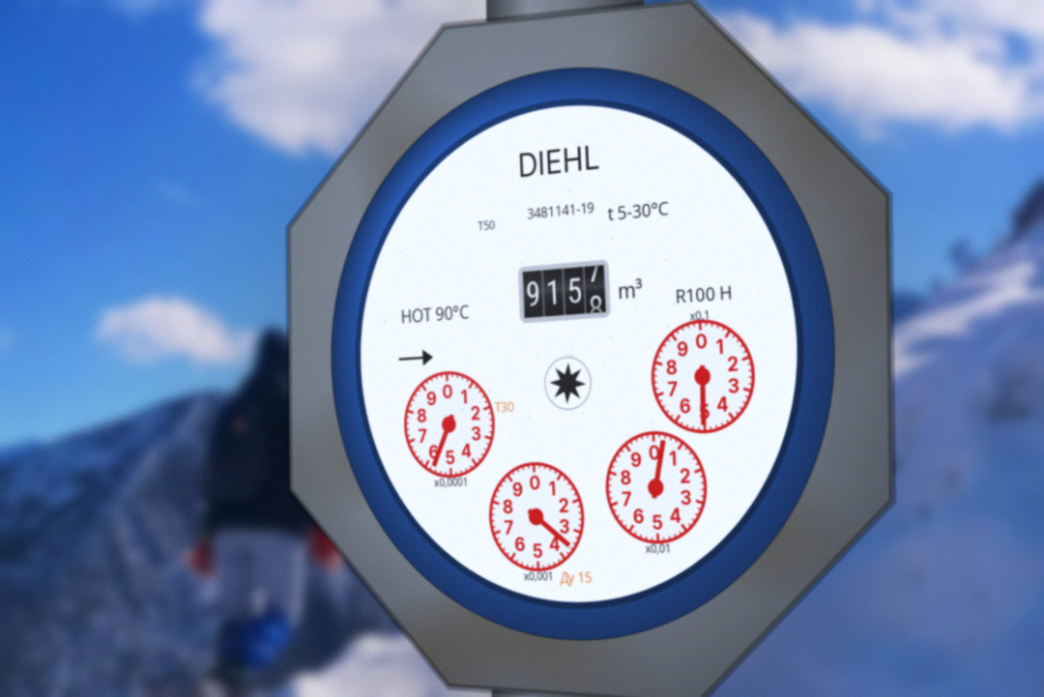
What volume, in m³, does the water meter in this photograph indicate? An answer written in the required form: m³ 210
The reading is m³ 9157.5035
